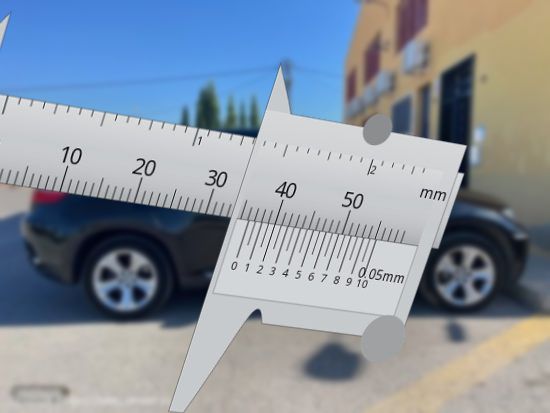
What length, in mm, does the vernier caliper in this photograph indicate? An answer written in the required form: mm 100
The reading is mm 36.2
